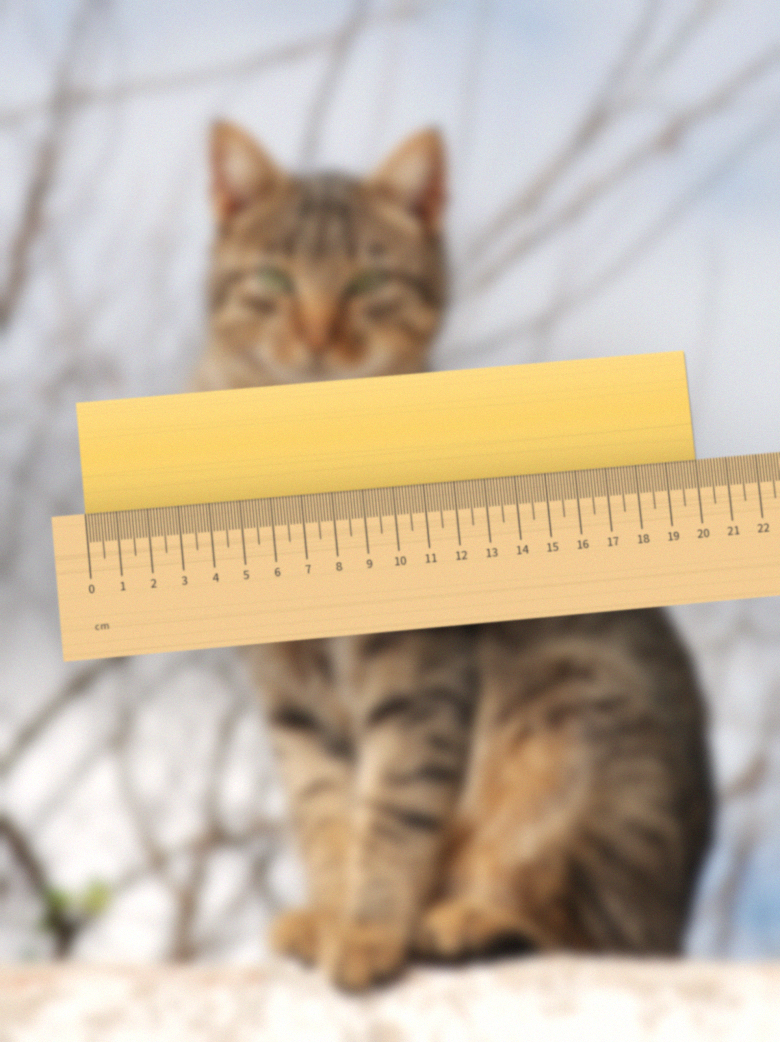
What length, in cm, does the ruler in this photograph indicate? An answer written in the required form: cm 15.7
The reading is cm 20
